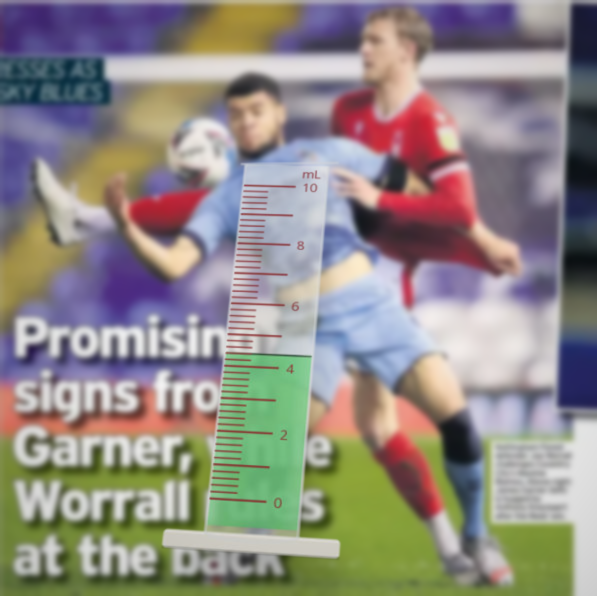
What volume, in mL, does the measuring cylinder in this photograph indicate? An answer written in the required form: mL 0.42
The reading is mL 4.4
